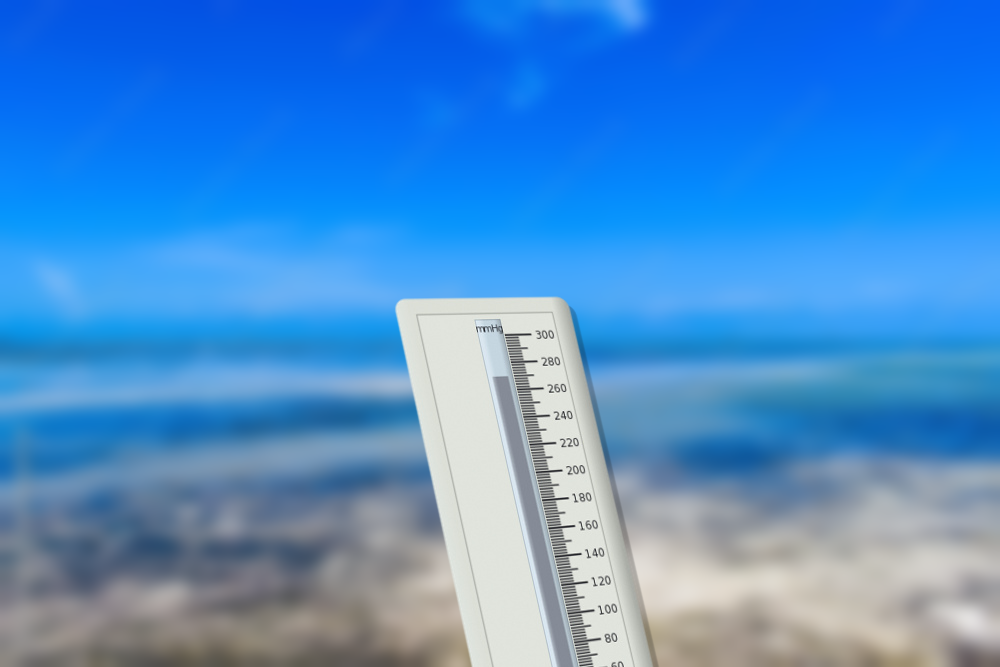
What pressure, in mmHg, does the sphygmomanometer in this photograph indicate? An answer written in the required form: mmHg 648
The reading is mmHg 270
